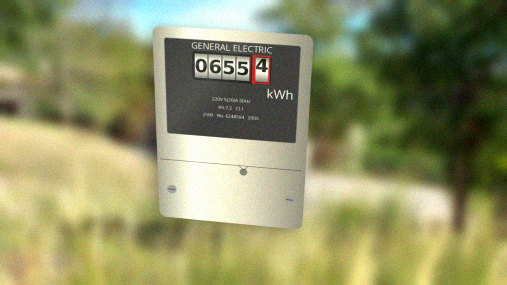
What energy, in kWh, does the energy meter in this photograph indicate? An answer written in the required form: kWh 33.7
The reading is kWh 655.4
